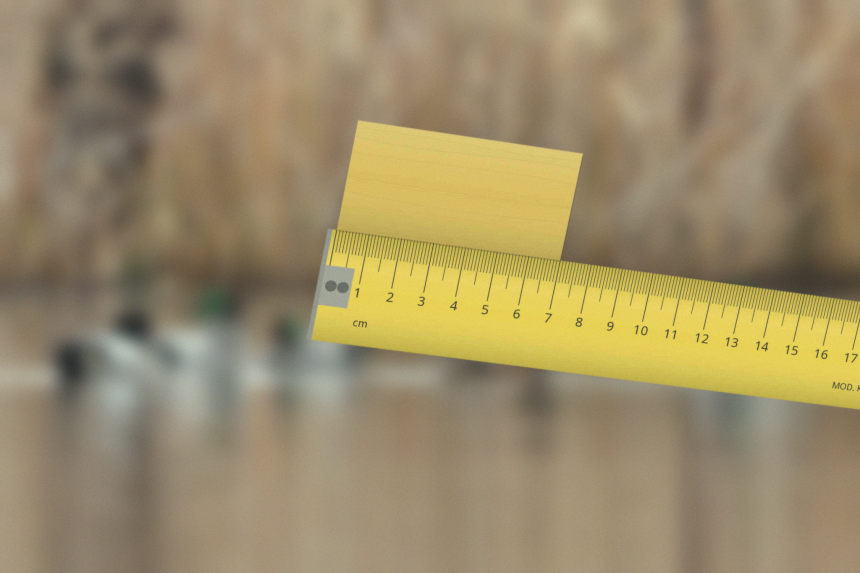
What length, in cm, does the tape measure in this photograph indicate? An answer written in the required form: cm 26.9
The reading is cm 7
